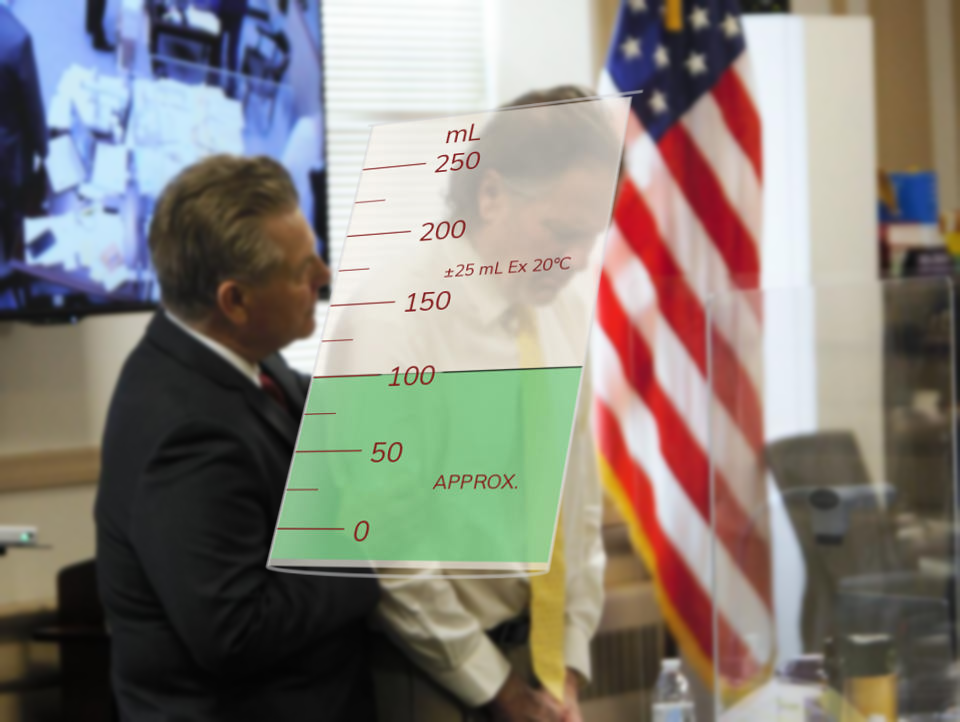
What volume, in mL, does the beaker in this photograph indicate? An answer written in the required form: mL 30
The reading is mL 100
